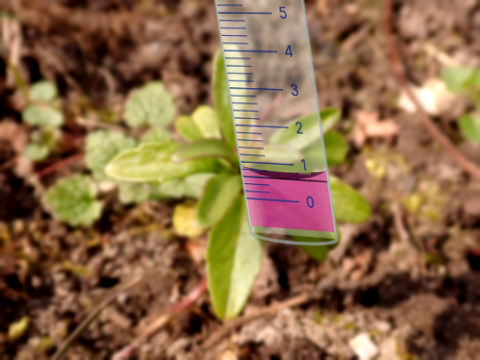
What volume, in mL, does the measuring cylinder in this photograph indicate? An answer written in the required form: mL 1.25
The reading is mL 0.6
